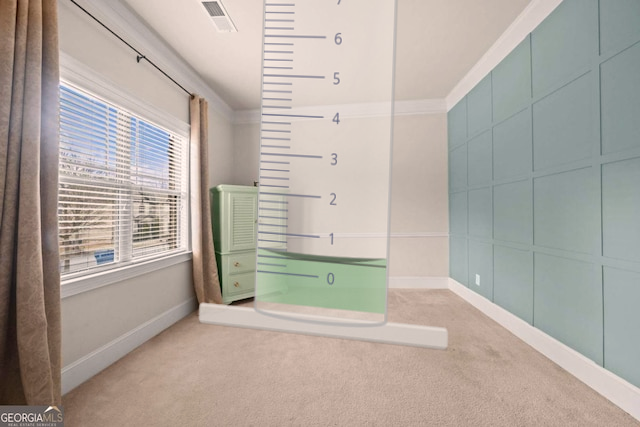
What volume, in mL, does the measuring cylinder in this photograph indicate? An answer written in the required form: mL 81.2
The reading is mL 0.4
